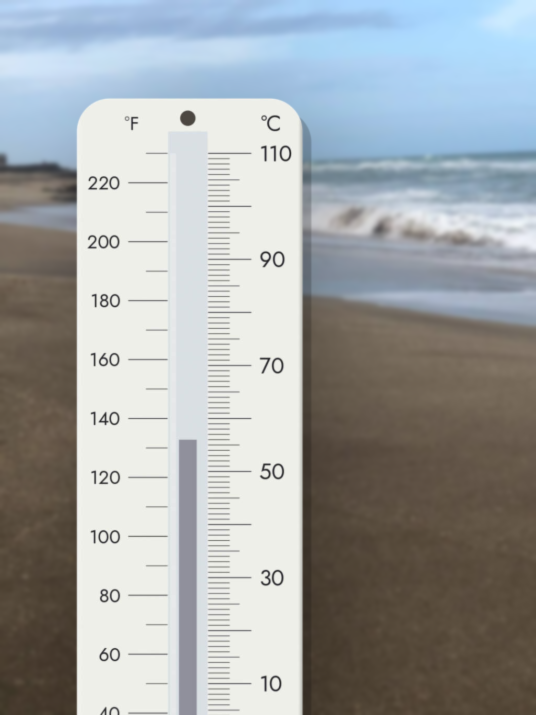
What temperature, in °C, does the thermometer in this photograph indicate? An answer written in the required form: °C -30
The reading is °C 56
